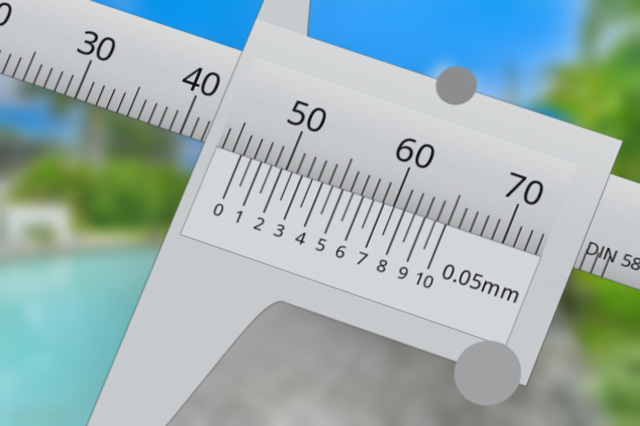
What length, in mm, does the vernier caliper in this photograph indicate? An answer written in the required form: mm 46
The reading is mm 45.8
